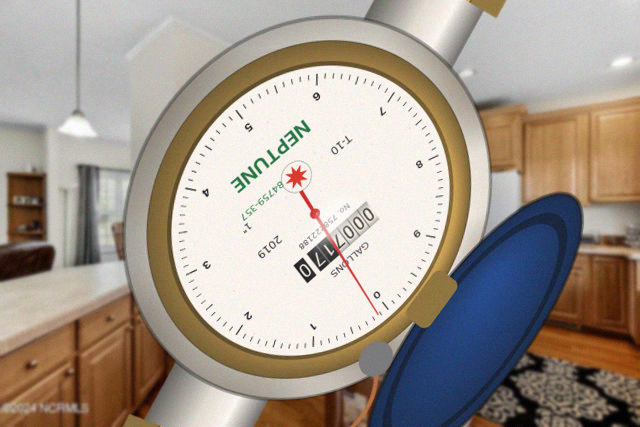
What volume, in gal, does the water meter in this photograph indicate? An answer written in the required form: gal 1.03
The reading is gal 7170.1
